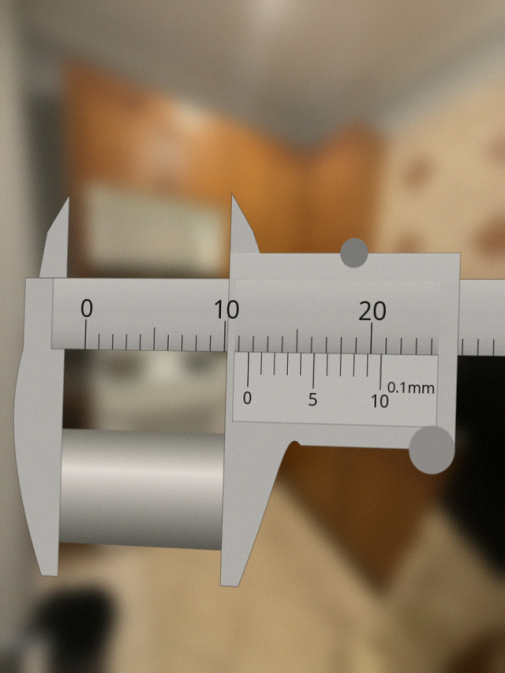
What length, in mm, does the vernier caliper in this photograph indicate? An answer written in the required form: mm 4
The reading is mm 11.7
